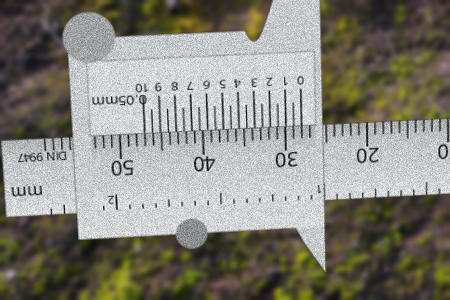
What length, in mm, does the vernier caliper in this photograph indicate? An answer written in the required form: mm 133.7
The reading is mm 28.0
